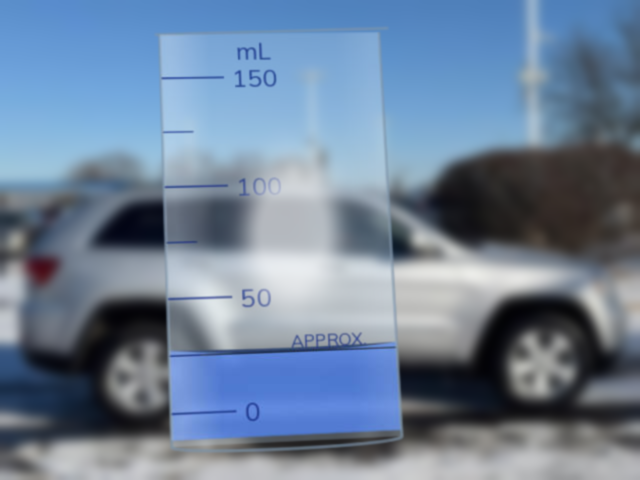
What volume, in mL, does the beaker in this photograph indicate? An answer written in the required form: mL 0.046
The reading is mL 25
